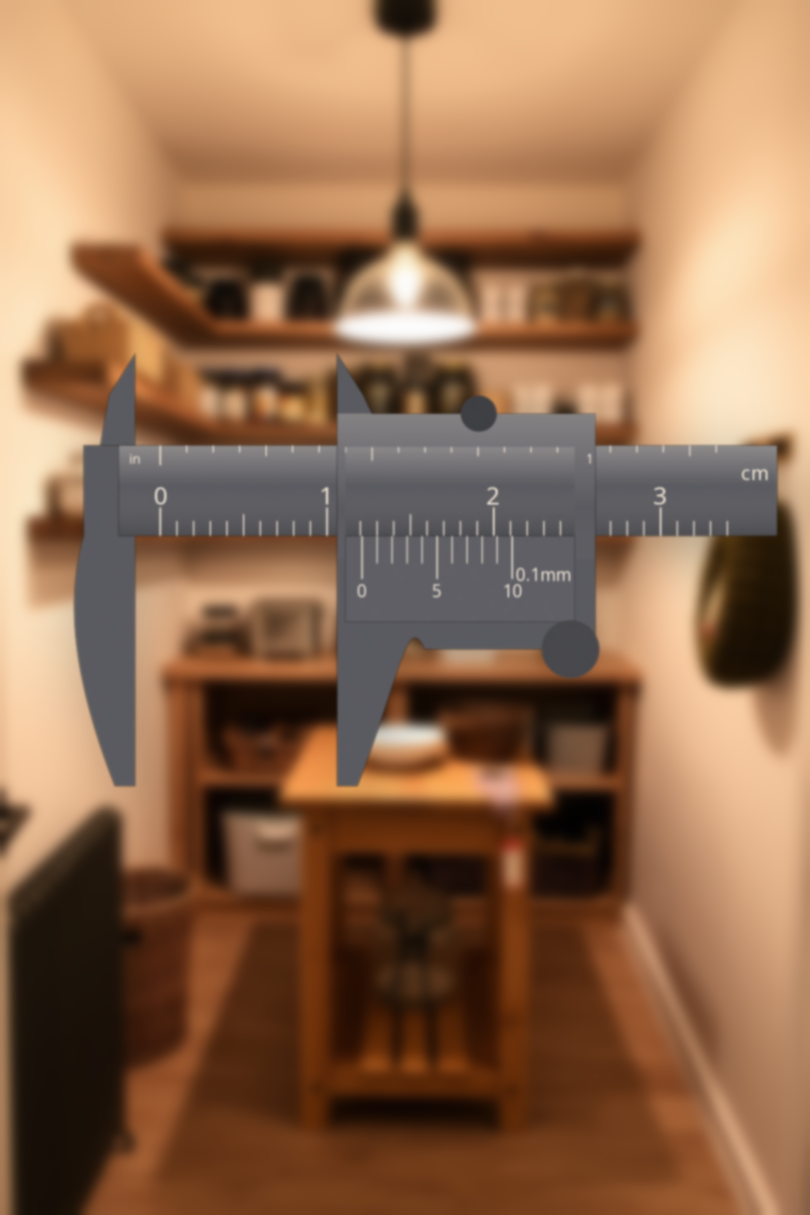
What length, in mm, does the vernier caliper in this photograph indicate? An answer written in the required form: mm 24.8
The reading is mm 12.1
